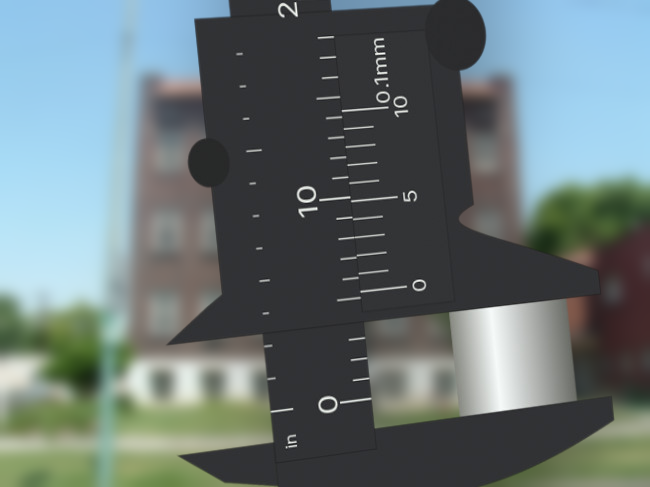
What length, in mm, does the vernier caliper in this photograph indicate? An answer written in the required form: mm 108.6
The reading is mm 5.3
